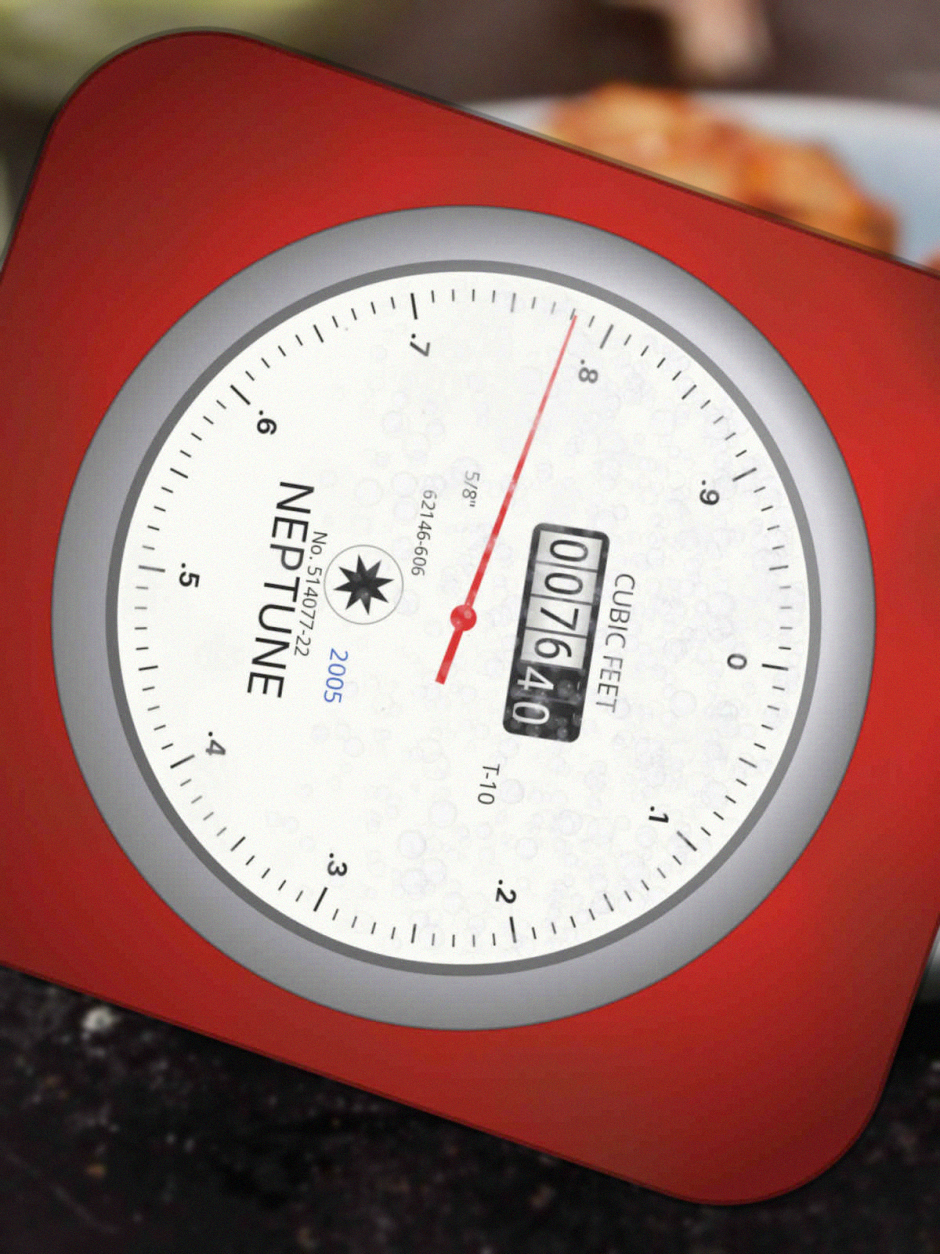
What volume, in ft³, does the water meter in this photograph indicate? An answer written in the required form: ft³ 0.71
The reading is ft³ 7639.78
